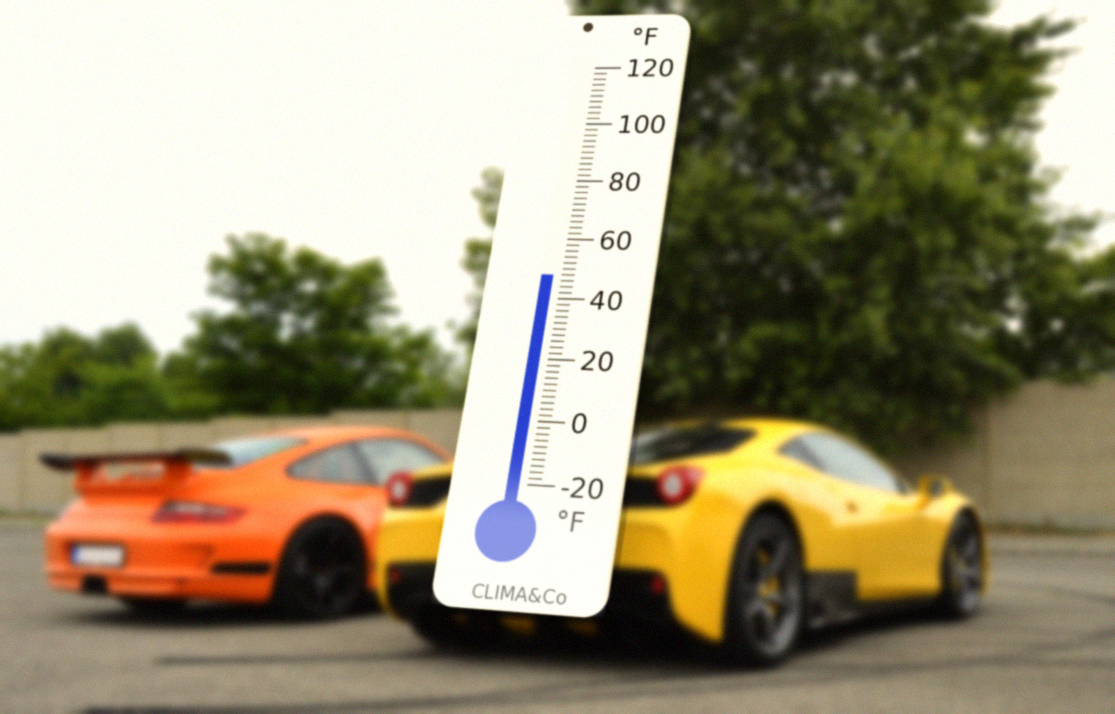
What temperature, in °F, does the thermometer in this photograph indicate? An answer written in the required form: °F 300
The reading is °F 48
